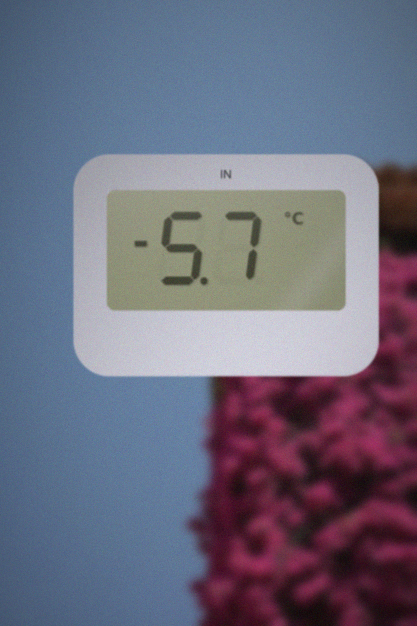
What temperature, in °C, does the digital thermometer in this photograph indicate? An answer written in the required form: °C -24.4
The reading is °C -5.7
